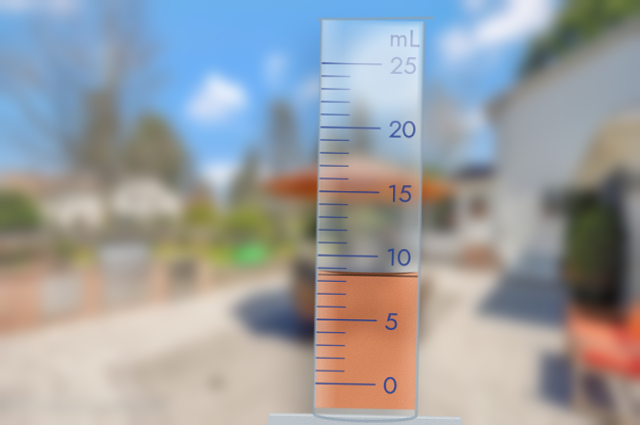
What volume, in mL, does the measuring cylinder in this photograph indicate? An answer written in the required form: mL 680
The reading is mL 8.5
